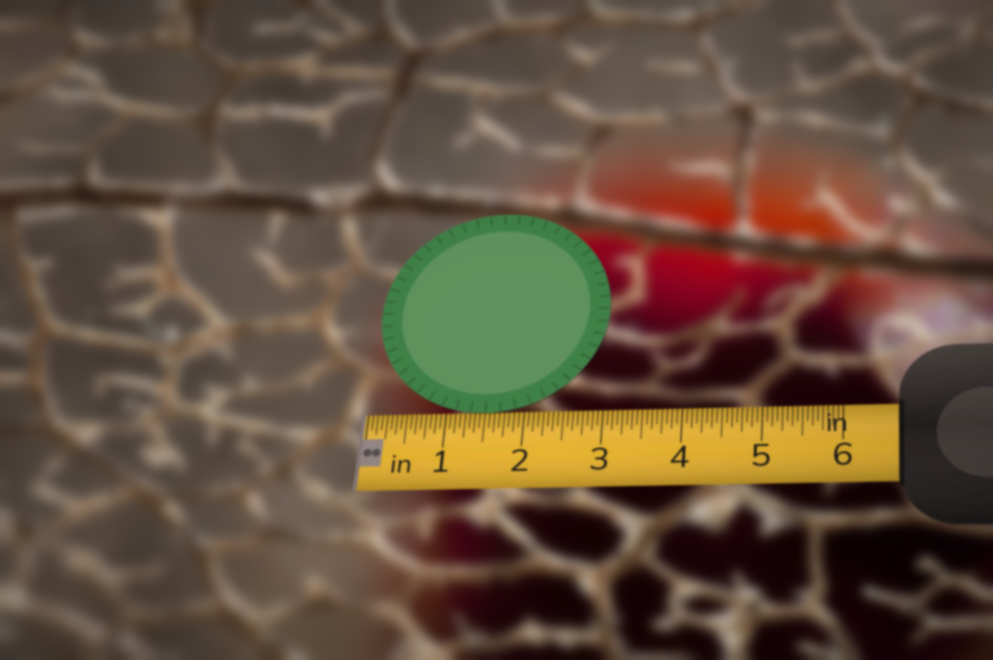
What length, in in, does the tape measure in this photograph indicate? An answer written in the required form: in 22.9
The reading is in 3
